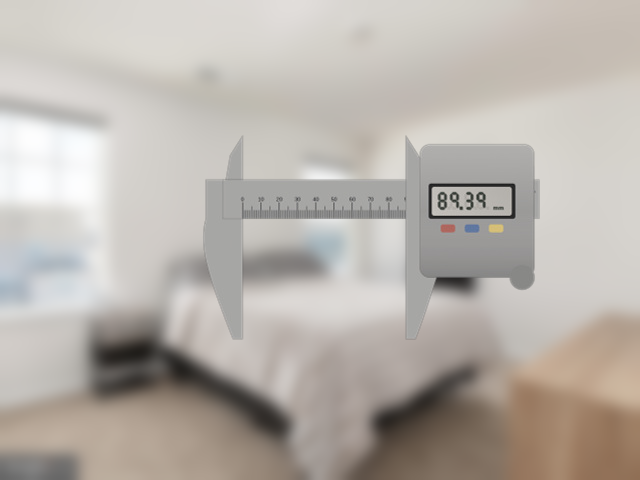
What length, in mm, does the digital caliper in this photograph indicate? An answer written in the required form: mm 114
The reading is mm 89.39
